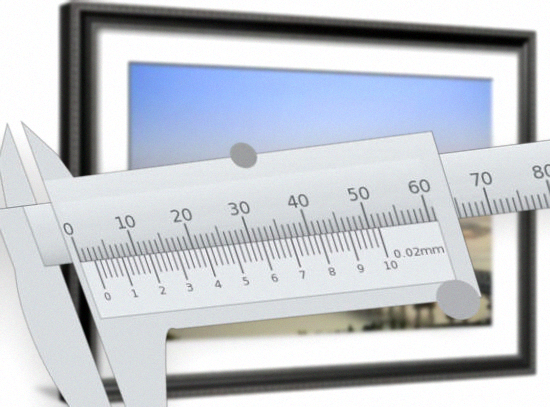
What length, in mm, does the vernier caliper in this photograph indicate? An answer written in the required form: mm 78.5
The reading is mm 2.5
